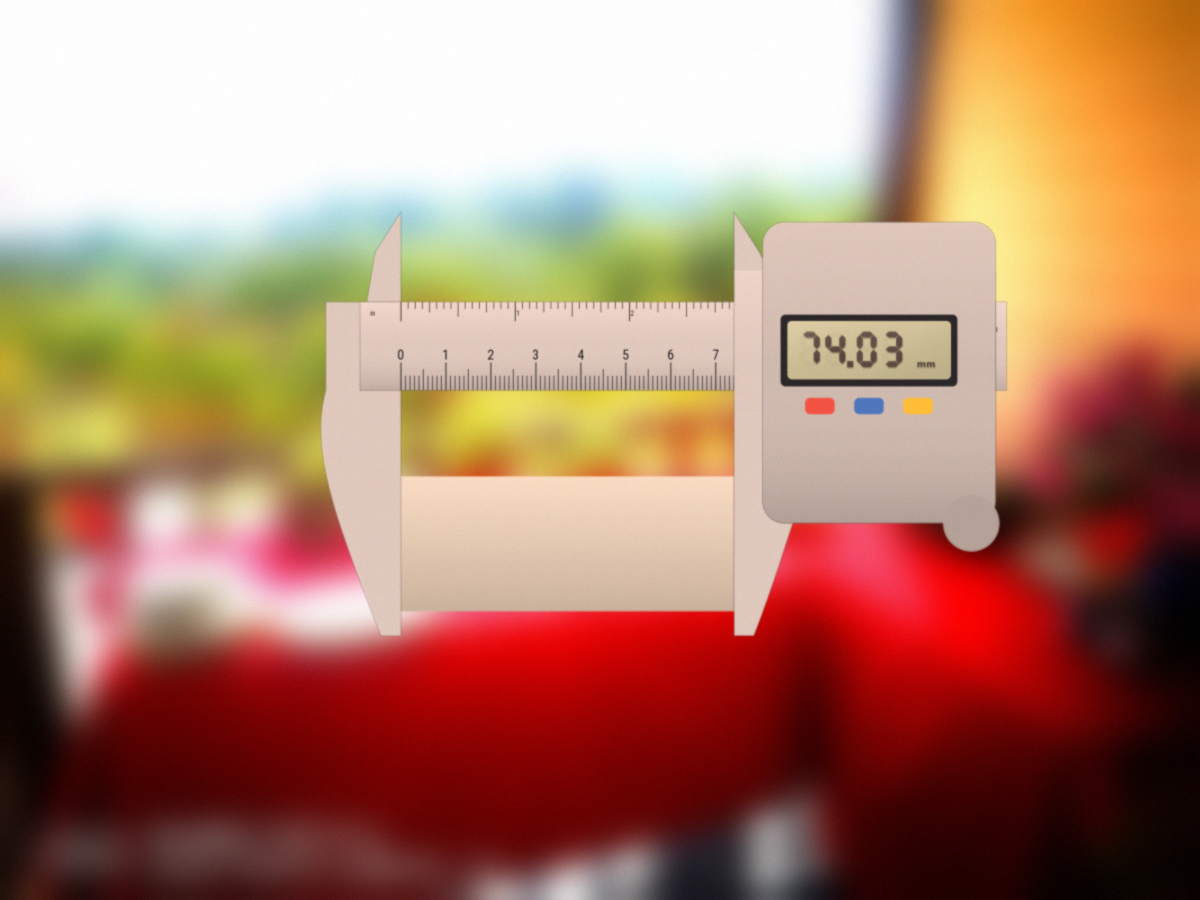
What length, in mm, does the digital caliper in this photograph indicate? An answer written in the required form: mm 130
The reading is mm 74.03
